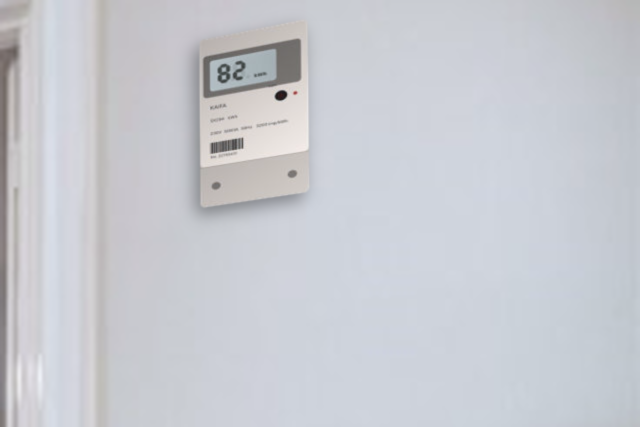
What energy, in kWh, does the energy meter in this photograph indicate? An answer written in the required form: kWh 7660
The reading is kWh 82
